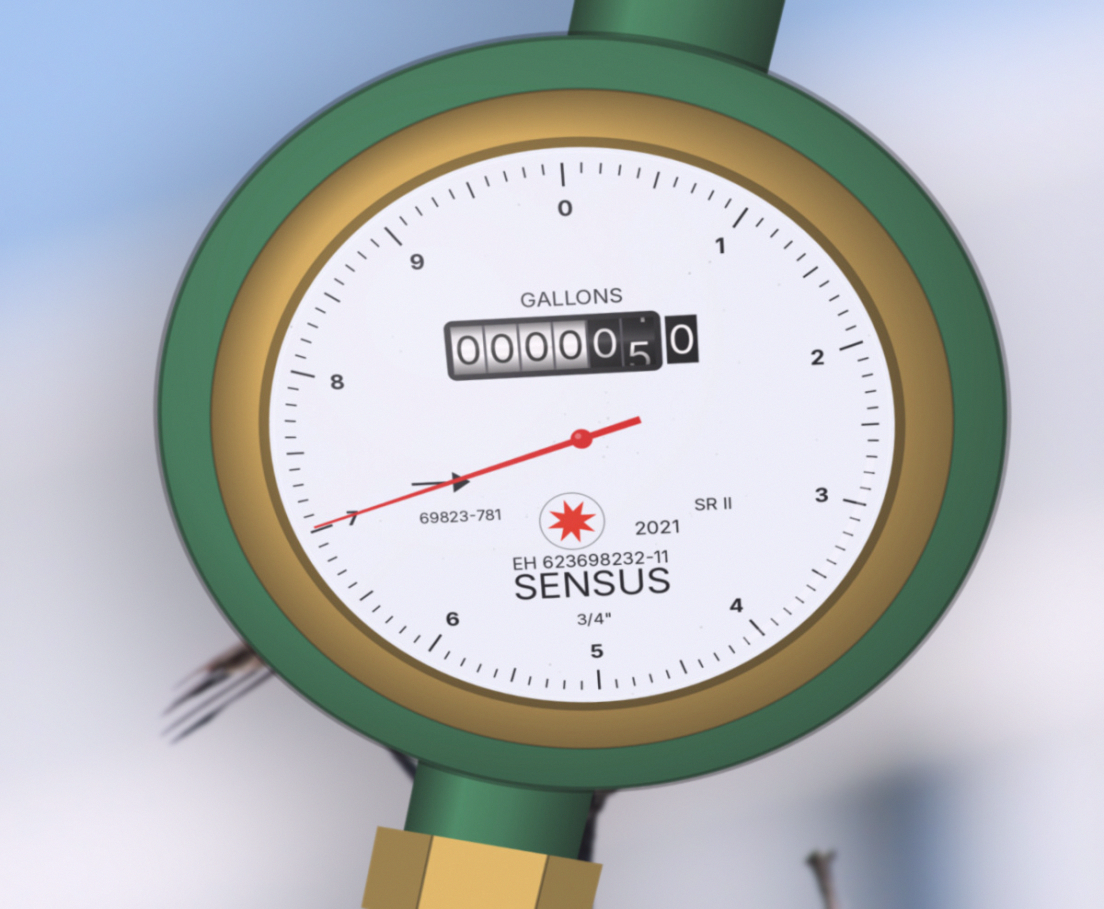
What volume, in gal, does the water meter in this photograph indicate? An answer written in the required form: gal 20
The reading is gal 47.0
